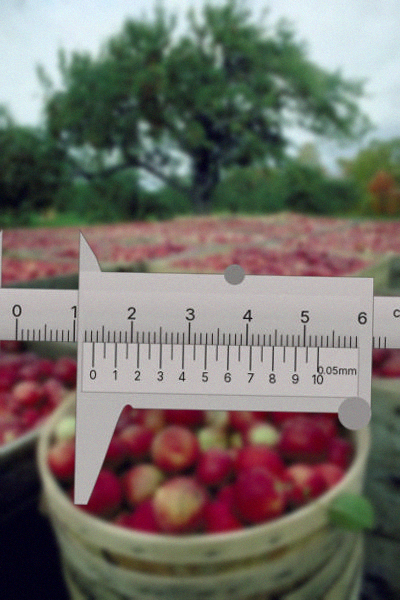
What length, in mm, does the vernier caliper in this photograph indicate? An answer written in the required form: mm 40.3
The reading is mm 13.4
